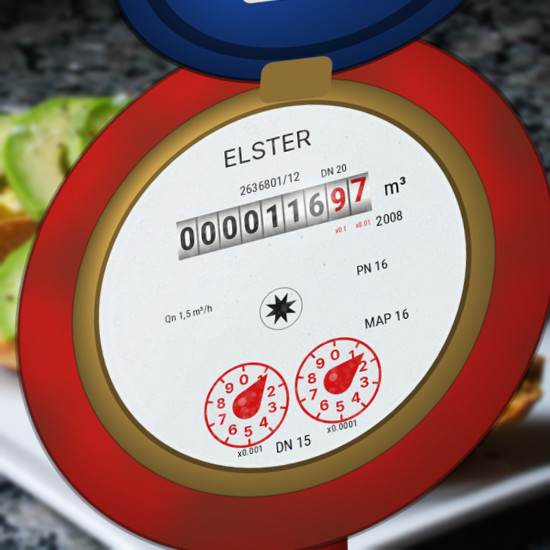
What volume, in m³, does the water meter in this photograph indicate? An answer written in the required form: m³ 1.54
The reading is m³ 116.9711
